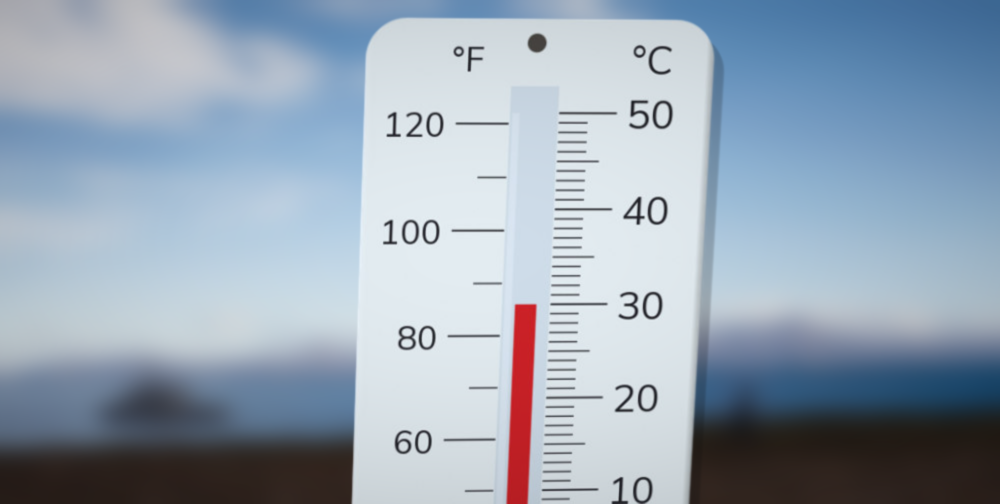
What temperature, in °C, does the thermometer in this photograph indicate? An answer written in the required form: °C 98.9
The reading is °C 30
